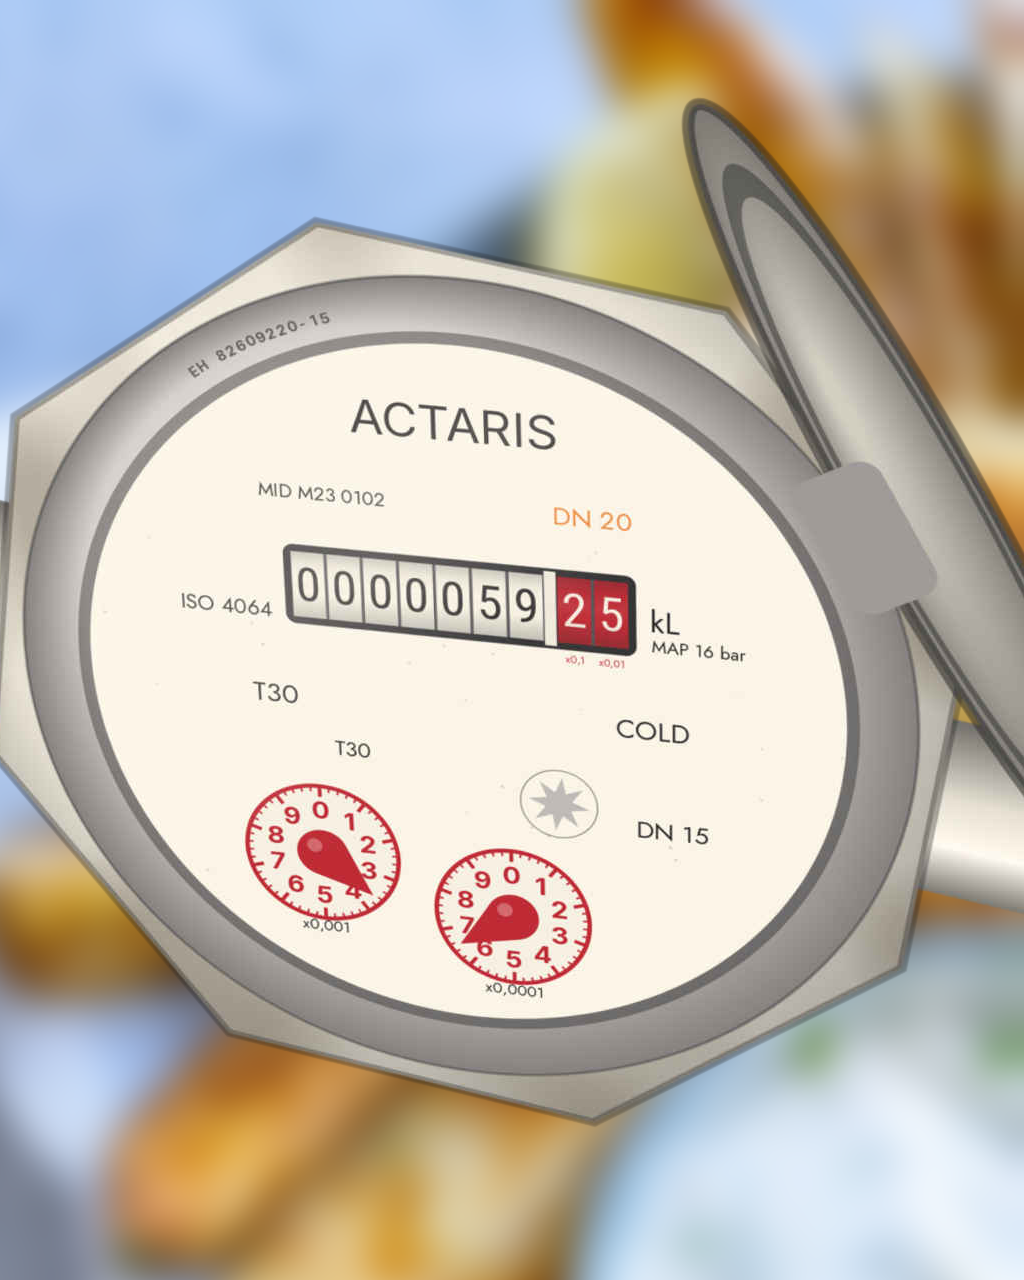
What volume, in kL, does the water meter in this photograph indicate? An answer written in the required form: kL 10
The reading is kL 59.2536
